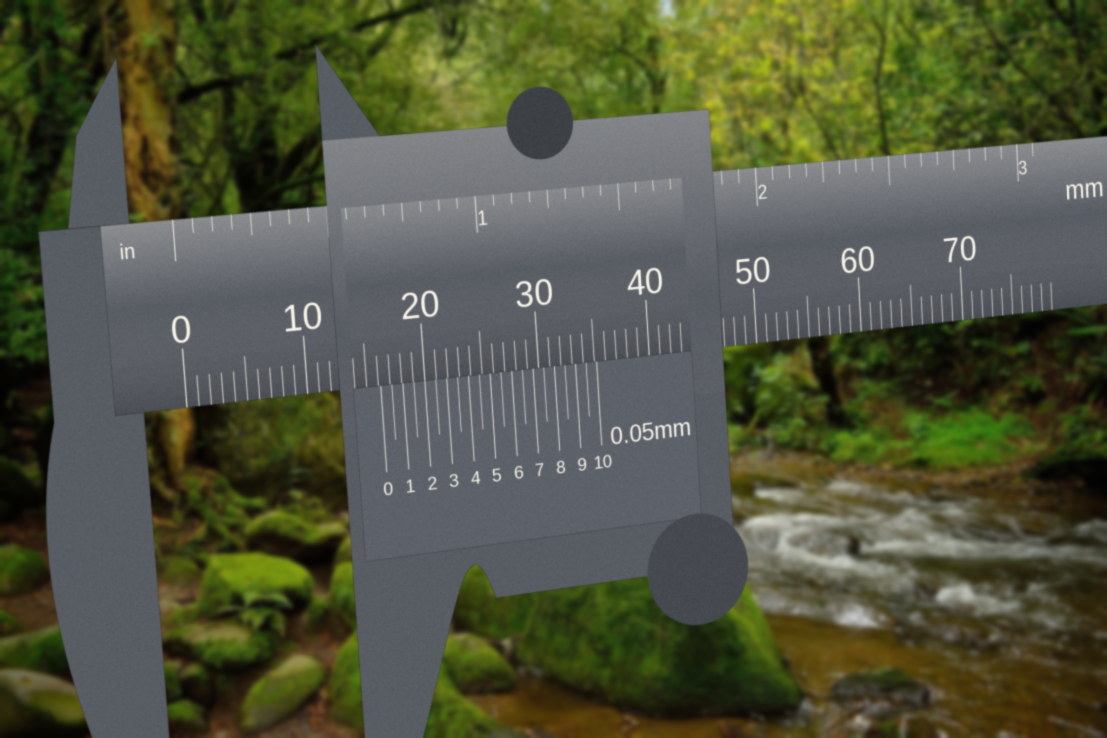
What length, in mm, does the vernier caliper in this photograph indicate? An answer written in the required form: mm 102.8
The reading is mm 16.2
